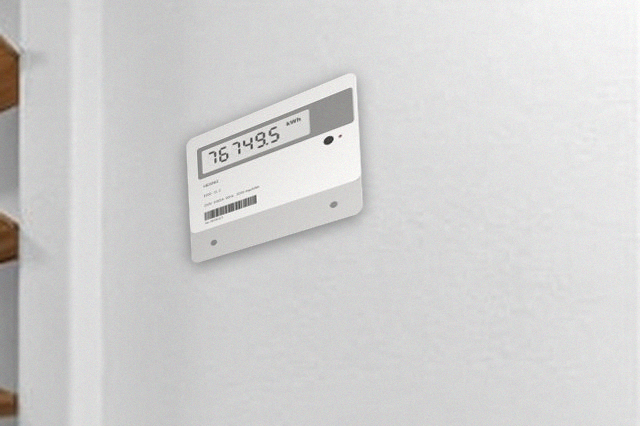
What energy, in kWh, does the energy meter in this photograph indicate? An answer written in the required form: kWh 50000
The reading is kWh 76749.5
